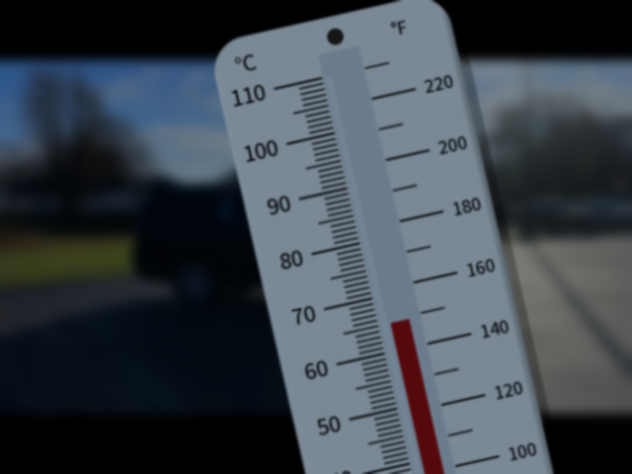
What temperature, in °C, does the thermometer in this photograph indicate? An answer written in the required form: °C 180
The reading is °C 65
